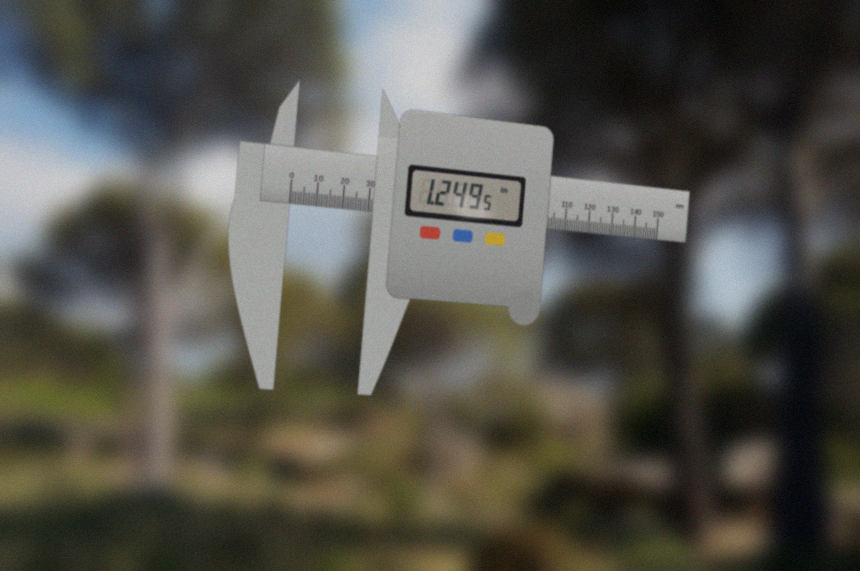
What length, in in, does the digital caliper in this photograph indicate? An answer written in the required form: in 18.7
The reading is in 1.2495
